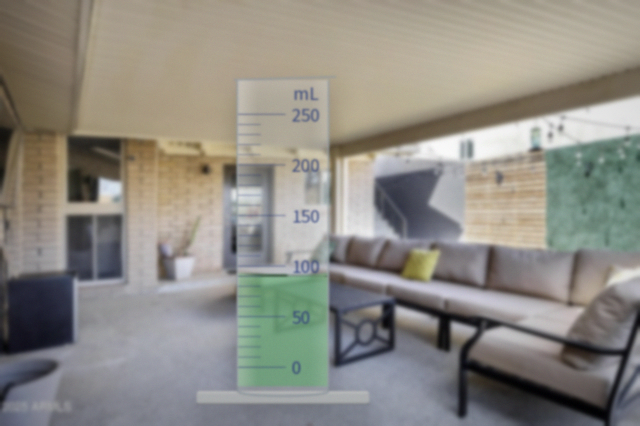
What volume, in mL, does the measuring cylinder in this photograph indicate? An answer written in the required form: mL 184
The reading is mL 90
